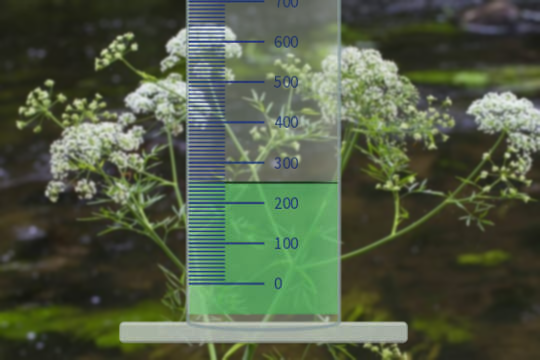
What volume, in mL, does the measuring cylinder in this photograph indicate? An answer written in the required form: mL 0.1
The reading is mL 250
